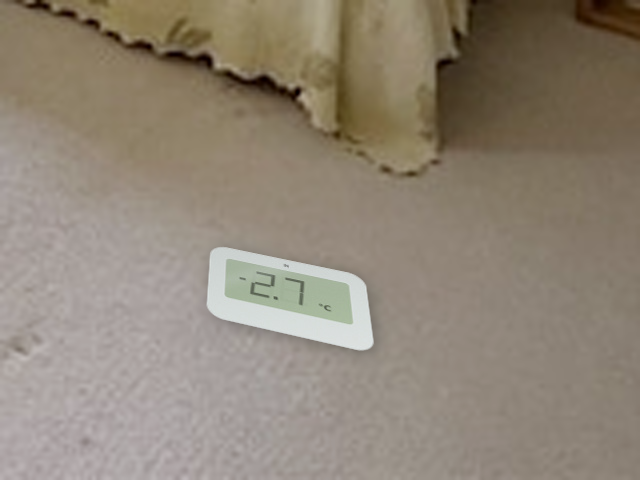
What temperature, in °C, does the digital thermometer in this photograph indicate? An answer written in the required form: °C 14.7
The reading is °C -2.7
